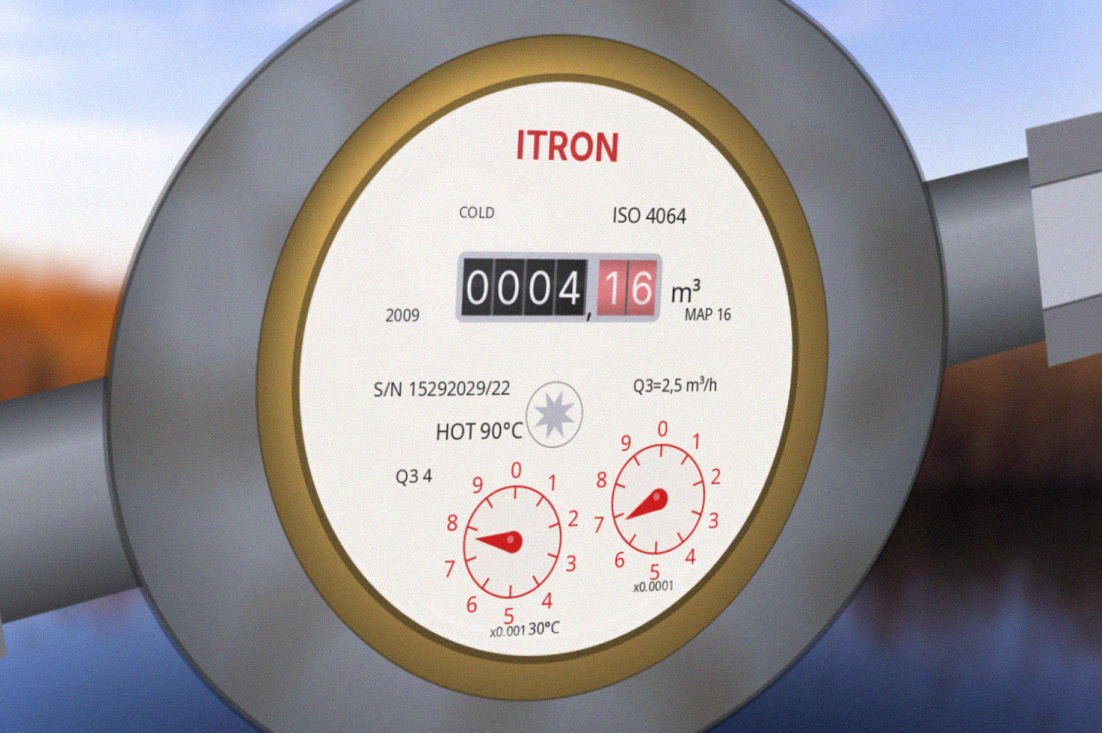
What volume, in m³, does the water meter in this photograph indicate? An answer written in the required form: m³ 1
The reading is m³ 4.1676
